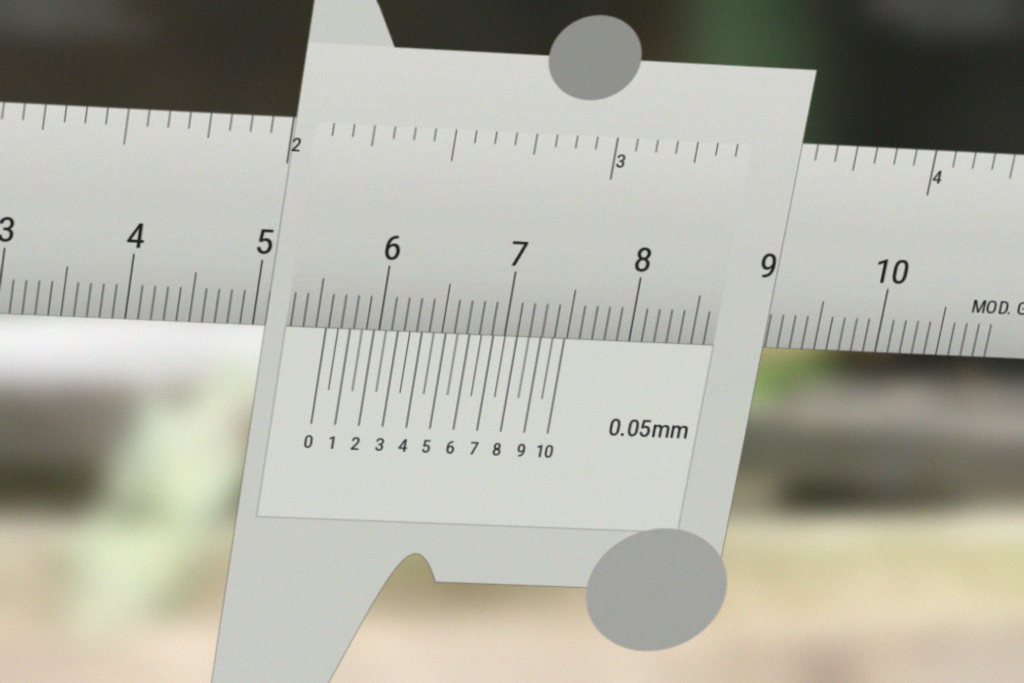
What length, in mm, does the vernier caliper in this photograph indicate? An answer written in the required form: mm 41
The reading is mm 55.8
